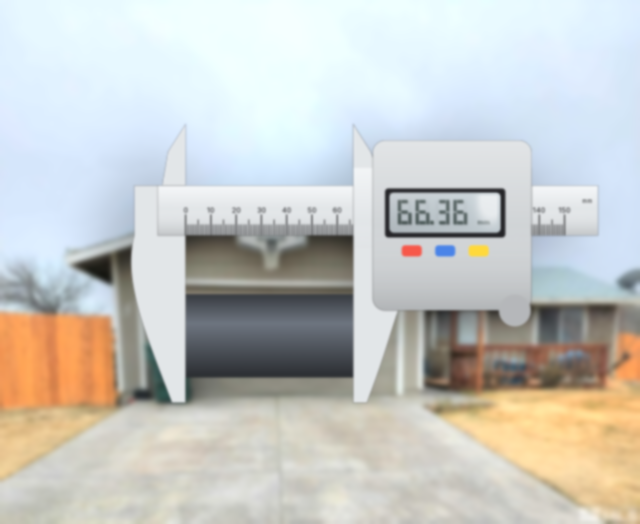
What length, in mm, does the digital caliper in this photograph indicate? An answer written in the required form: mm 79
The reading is mm 66.36
